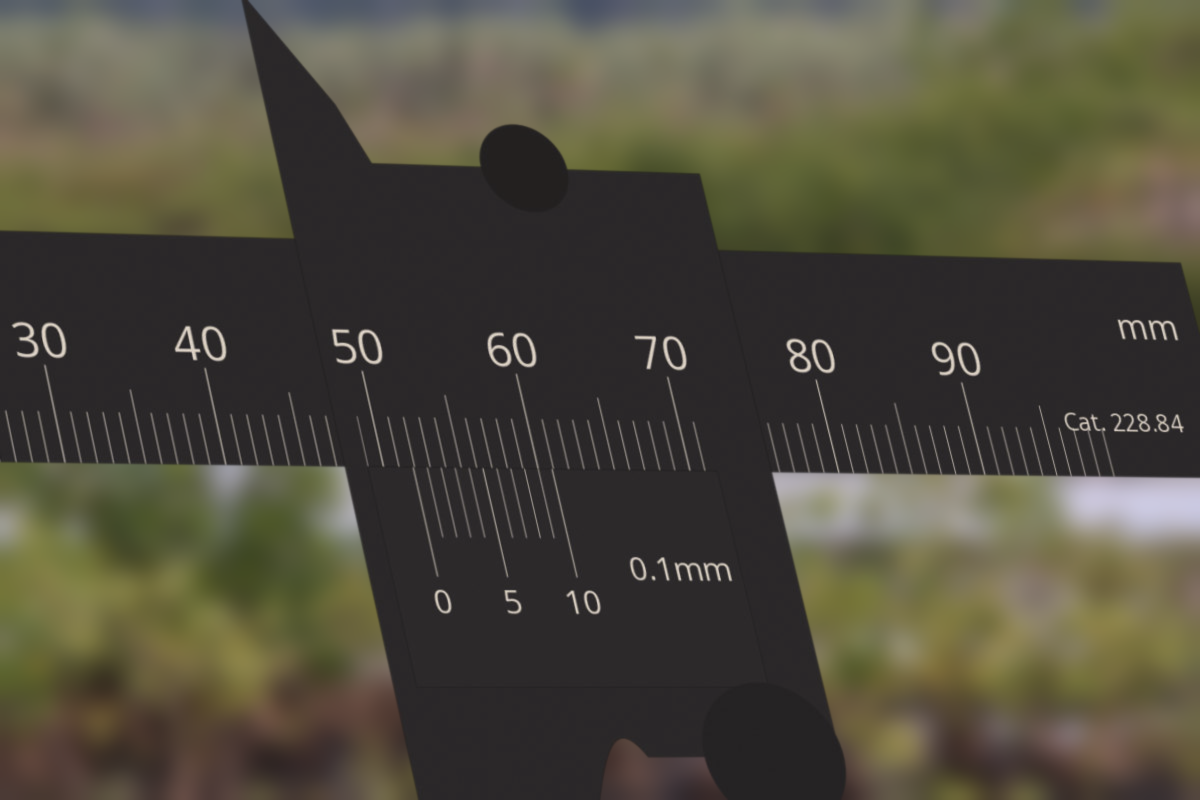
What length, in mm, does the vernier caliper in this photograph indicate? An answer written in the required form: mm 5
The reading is mm 51.9
